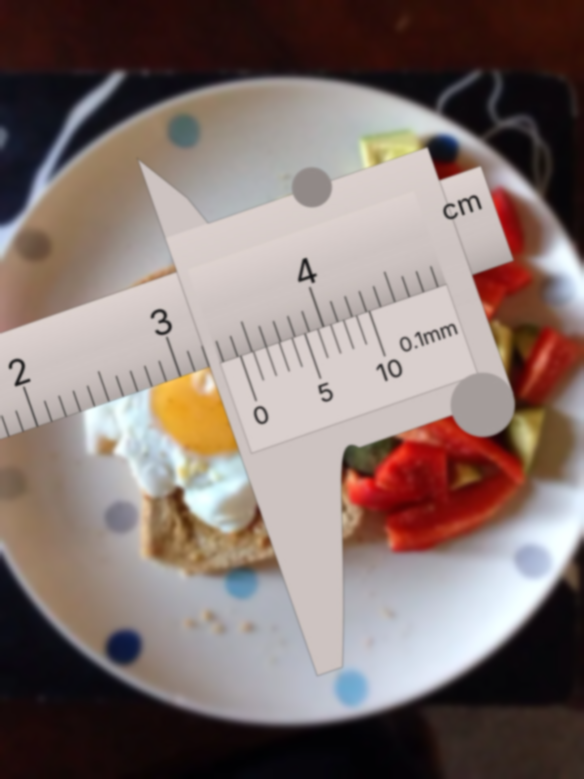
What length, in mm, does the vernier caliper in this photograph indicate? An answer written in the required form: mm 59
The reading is mm 34.2
